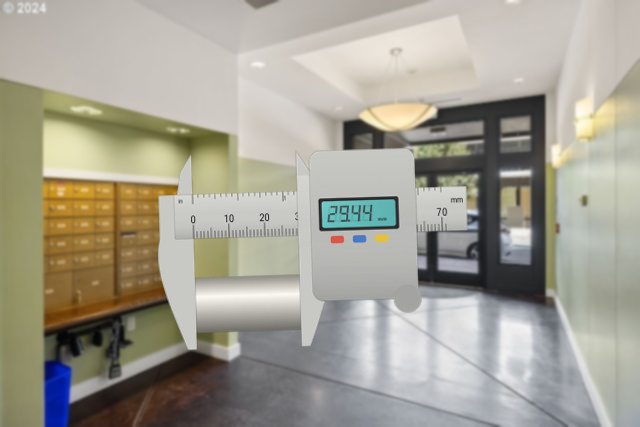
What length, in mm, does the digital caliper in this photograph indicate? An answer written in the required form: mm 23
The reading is mm 29.44
